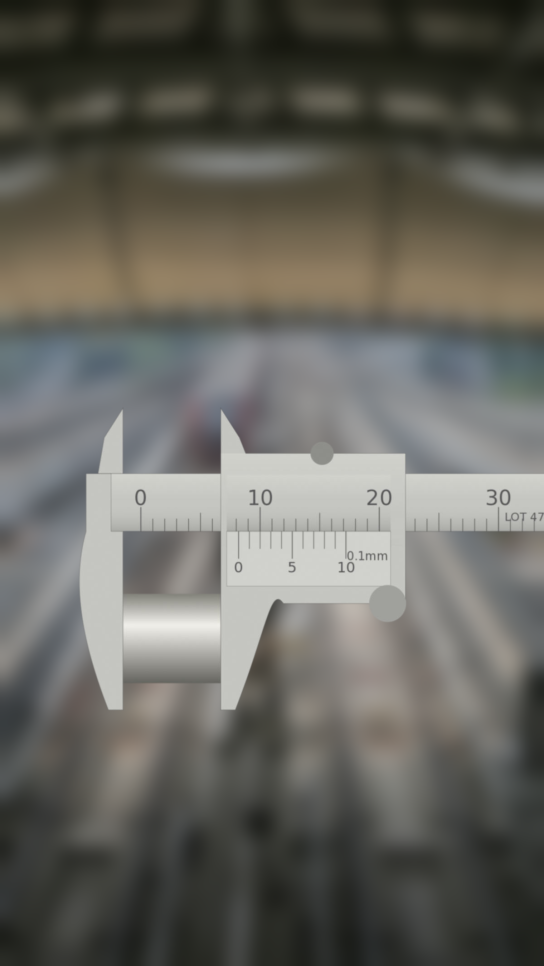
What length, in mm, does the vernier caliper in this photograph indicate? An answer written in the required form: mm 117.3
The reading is mm 8.2
